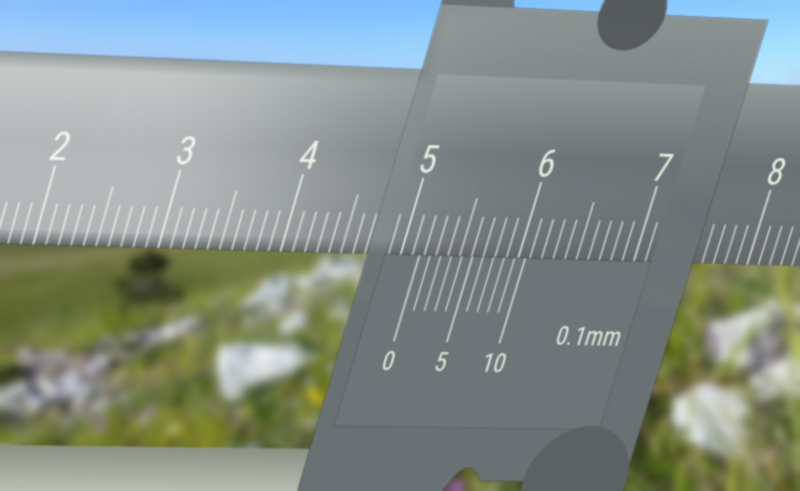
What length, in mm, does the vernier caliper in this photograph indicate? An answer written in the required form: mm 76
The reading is mm 51.6
